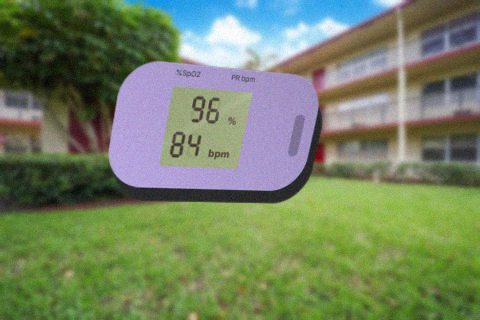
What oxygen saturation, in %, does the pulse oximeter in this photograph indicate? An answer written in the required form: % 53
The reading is % 96
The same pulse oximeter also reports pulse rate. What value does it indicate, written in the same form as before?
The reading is bpm 84
